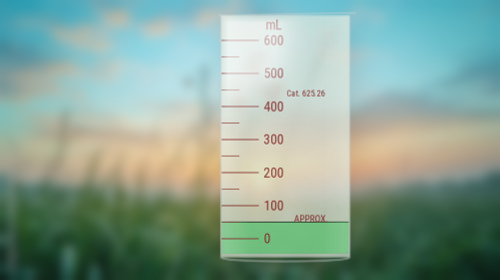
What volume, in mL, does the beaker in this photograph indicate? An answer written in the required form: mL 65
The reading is mL 50
